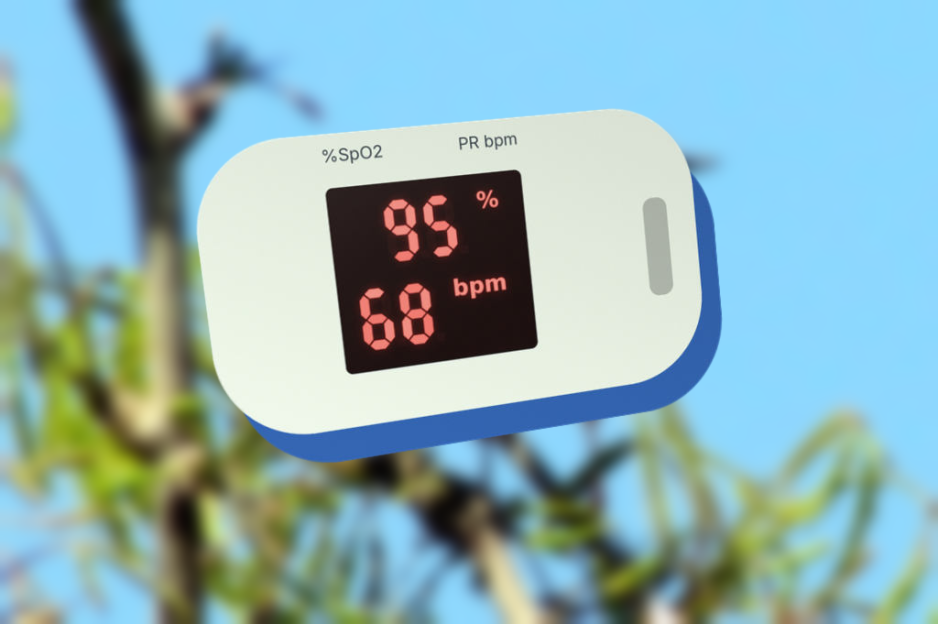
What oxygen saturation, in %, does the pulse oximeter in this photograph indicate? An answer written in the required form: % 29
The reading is % 95
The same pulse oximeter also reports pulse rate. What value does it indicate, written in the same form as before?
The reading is bpm 68
